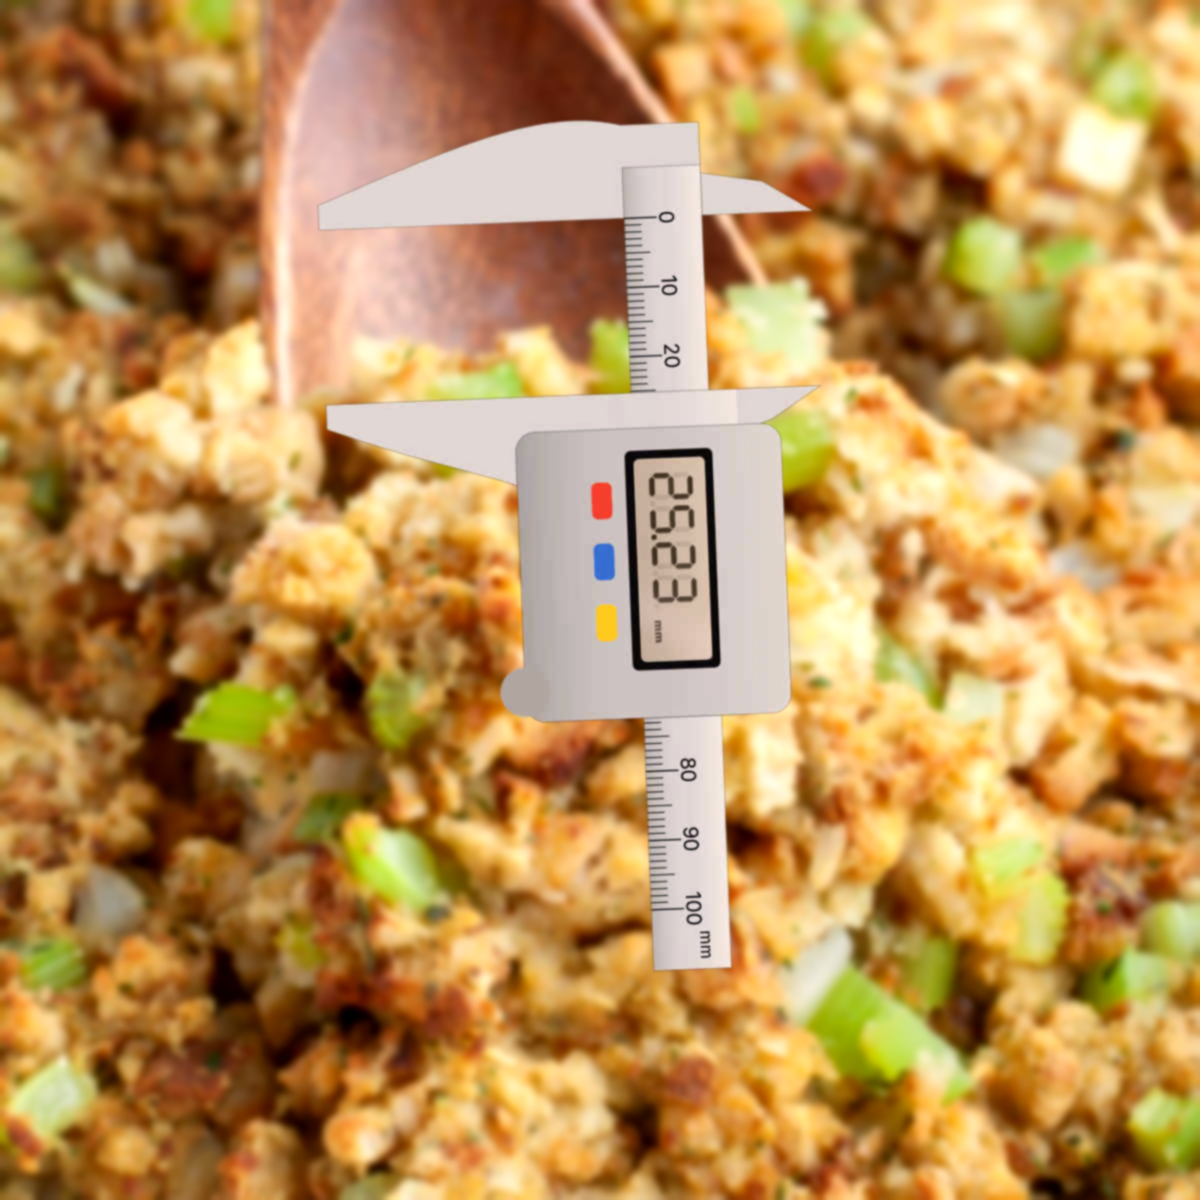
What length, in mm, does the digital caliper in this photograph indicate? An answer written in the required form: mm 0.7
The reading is mm 25.23
